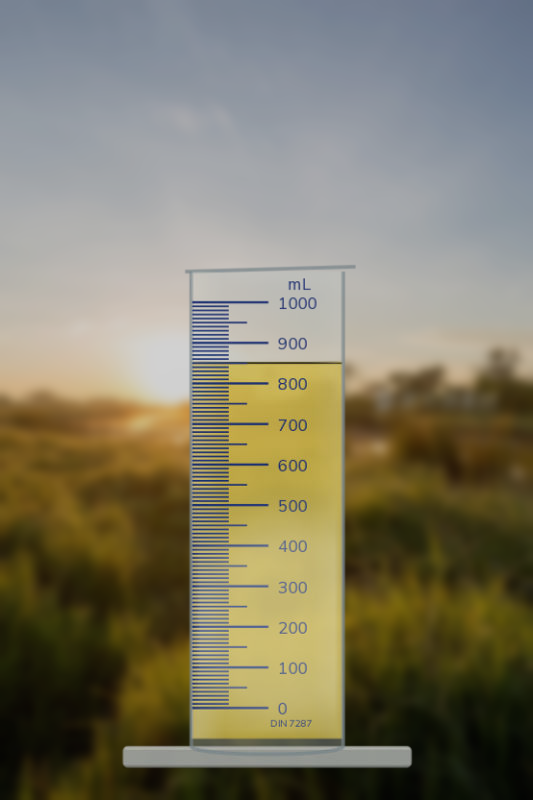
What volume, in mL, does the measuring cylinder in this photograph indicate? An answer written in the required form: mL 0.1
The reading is mL 850
